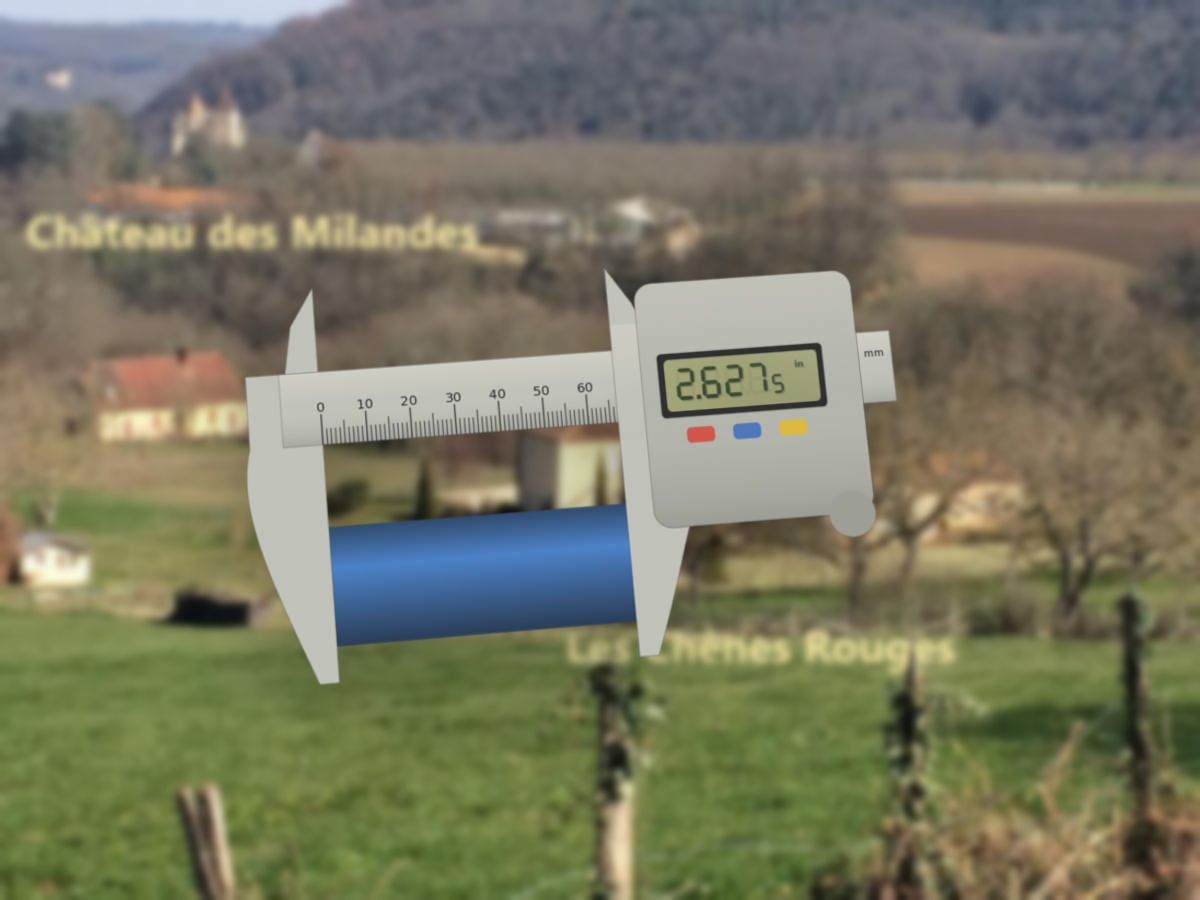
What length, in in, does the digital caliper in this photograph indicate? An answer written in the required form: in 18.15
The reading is in 2.6275
